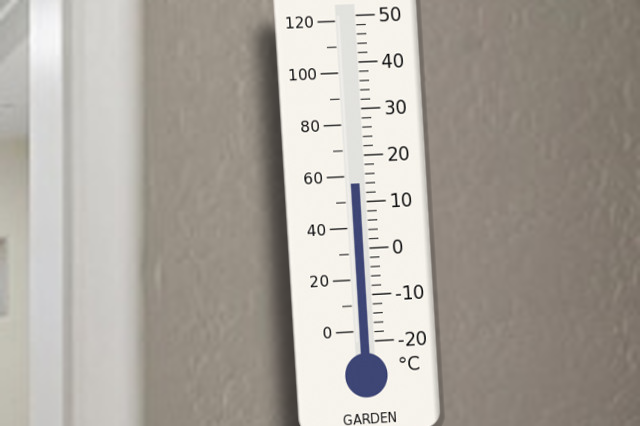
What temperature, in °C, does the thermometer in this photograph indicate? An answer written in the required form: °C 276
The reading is °C 14
